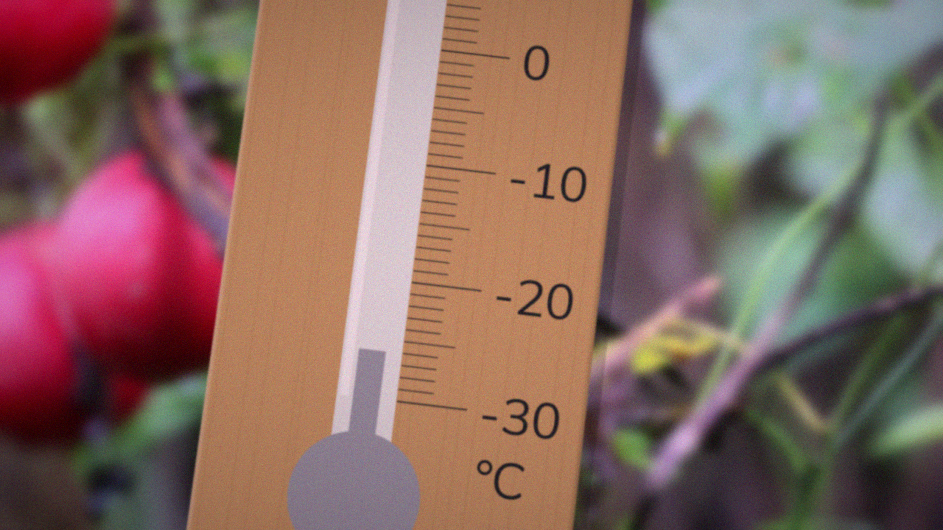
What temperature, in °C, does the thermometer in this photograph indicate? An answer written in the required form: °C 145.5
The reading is °C -26
